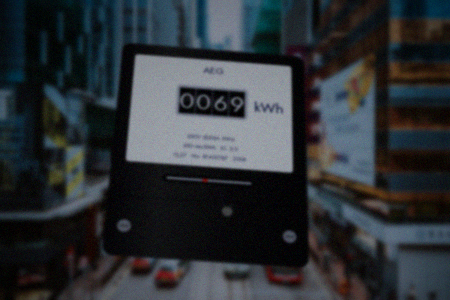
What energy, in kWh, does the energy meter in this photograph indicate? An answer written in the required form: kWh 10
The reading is kWh 69
